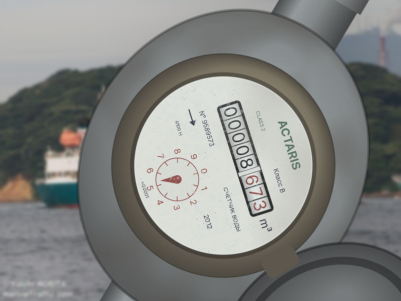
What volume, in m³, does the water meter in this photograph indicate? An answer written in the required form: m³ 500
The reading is m³ 8.6735
